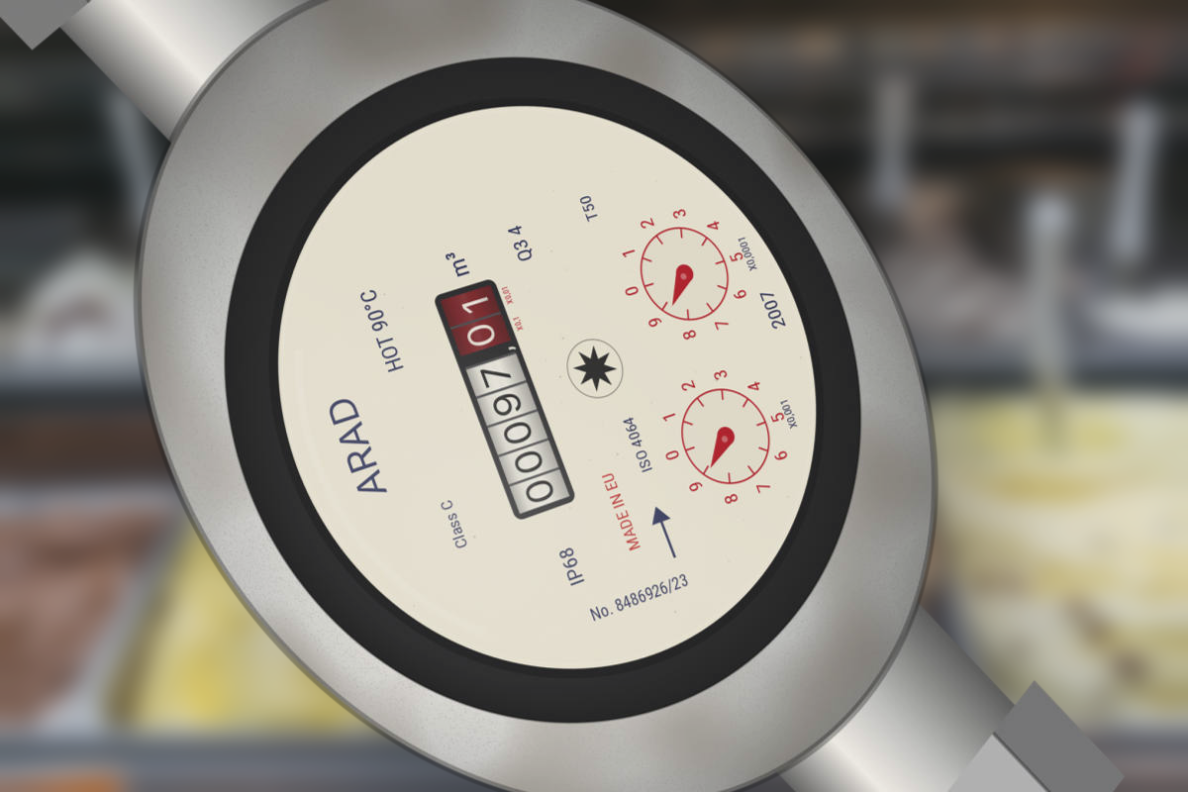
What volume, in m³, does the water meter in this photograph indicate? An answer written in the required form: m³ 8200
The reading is m³ 97.0088
